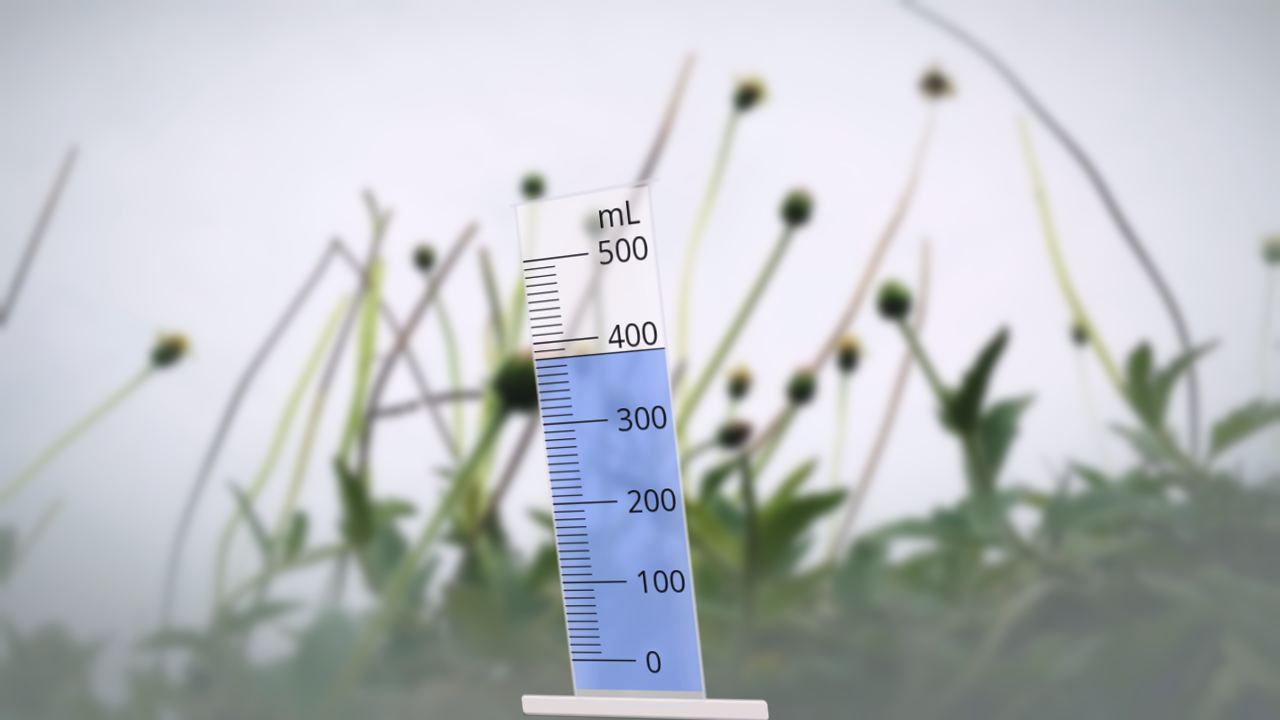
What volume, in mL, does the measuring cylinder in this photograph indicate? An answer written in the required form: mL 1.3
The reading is mL 380
